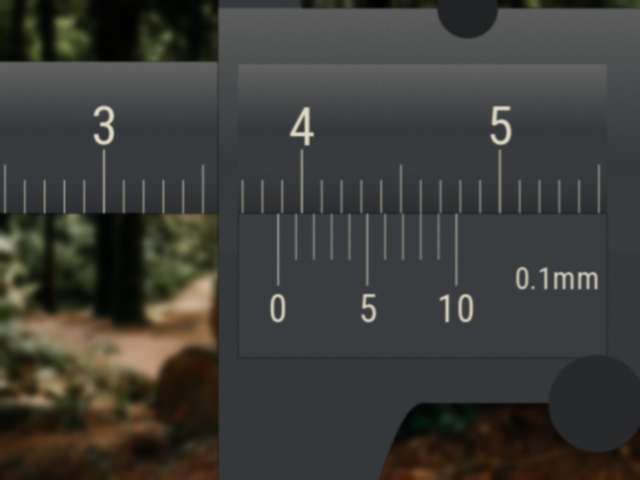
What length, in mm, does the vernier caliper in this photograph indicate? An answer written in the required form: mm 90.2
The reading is mm 38.8
